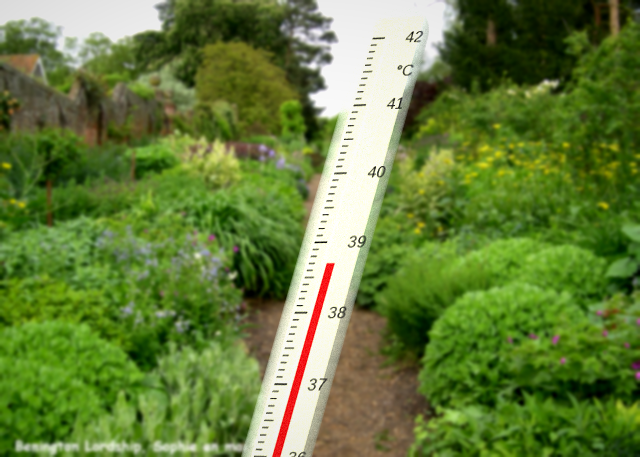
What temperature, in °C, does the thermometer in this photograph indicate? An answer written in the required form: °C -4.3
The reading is °C 38.7
